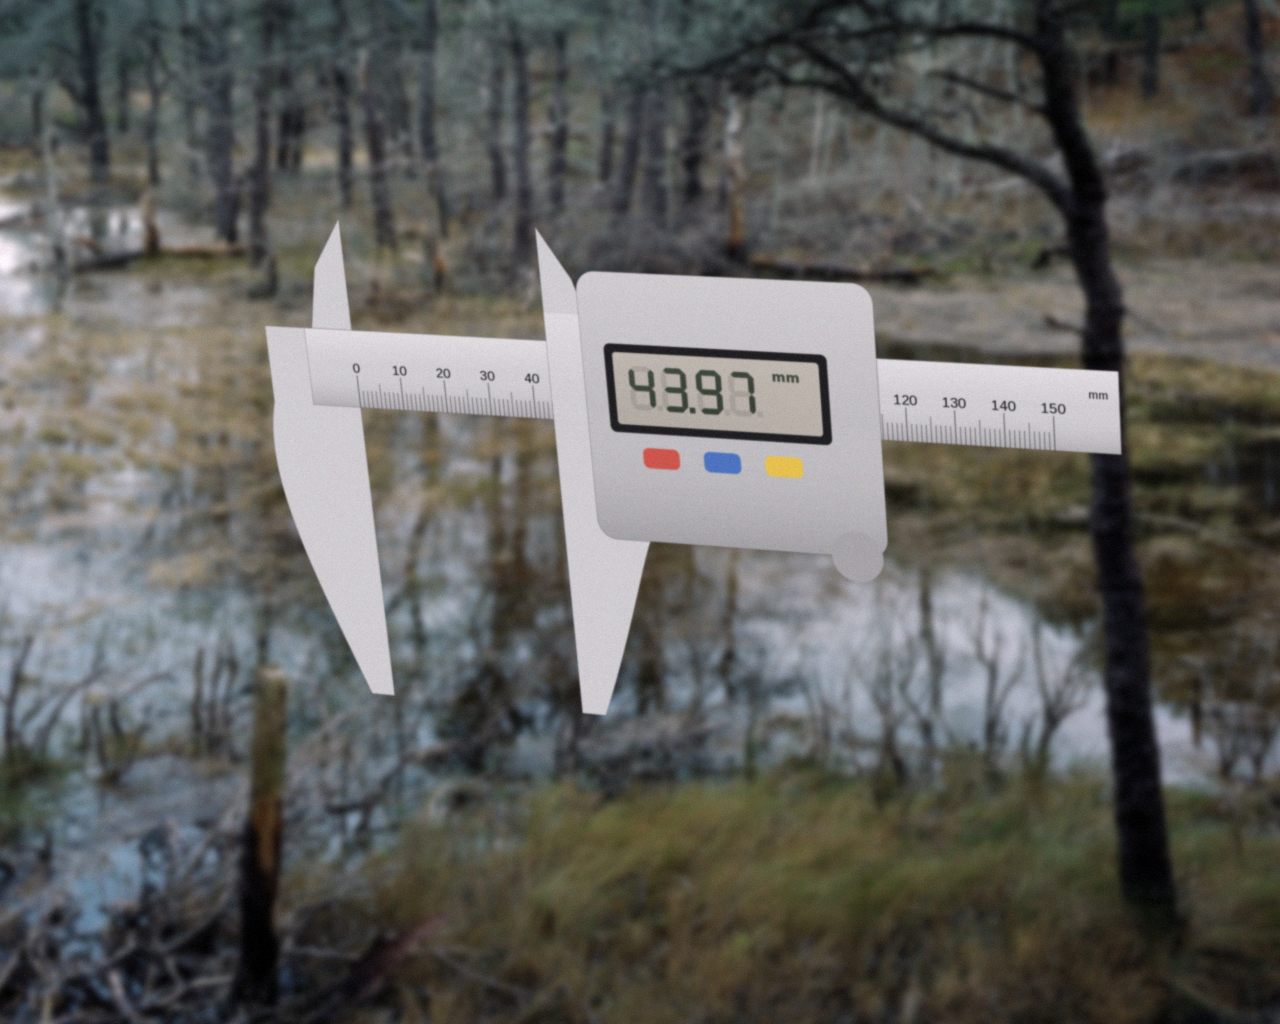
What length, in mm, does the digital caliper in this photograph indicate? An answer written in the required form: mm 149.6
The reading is mm 43.97
